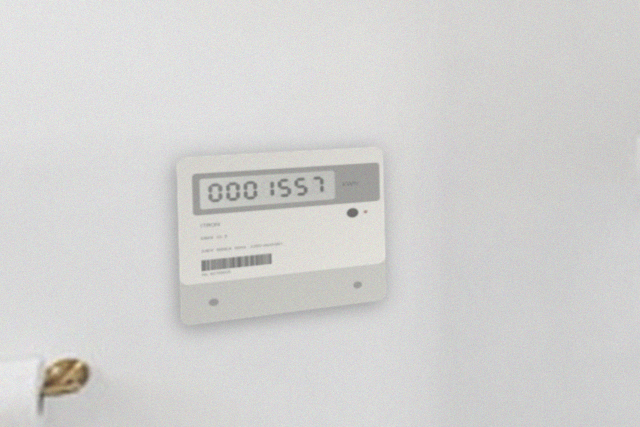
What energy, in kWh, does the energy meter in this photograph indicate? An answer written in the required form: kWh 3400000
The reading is kWh 1557
